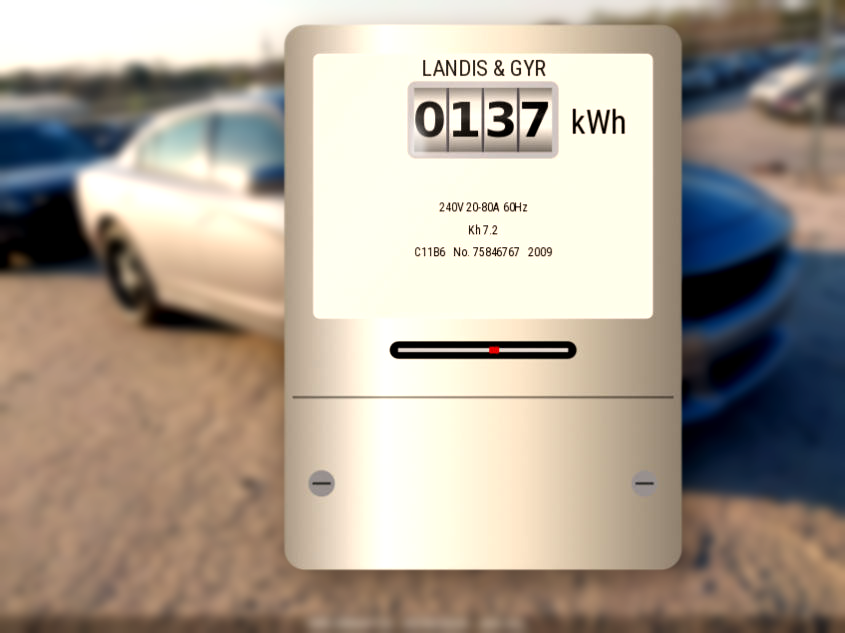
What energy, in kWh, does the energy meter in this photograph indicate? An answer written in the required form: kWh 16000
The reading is kWh 137
